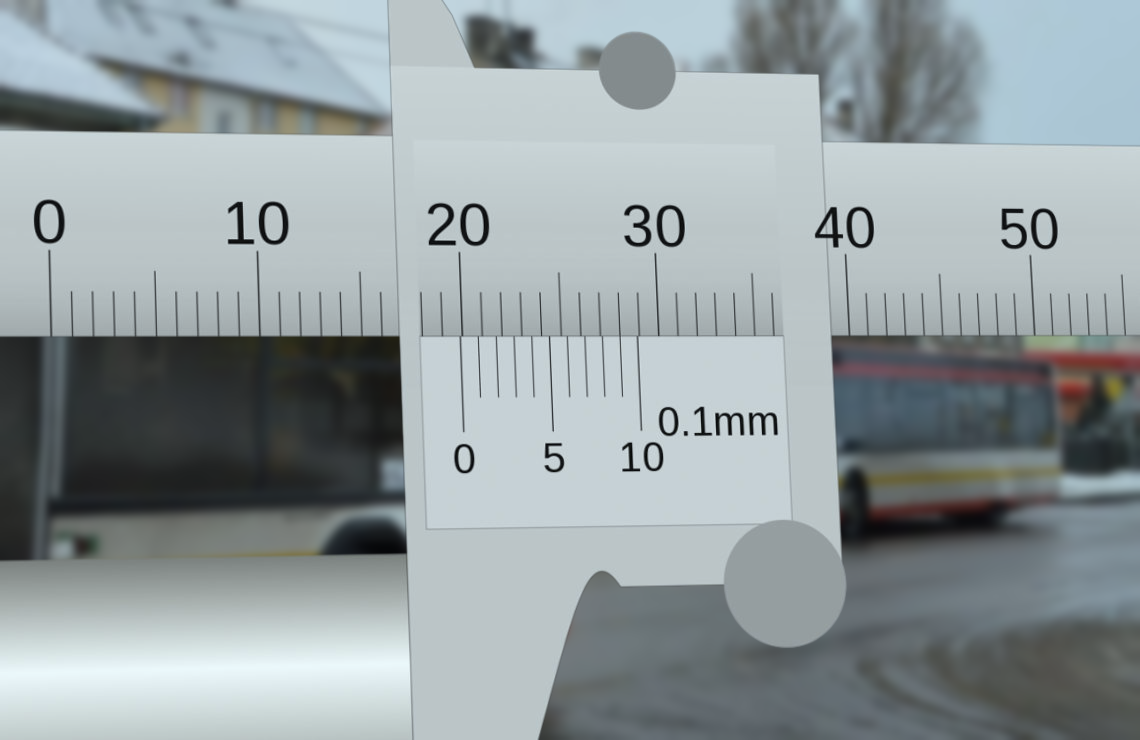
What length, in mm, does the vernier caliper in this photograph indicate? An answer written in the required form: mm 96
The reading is mm 19.9
